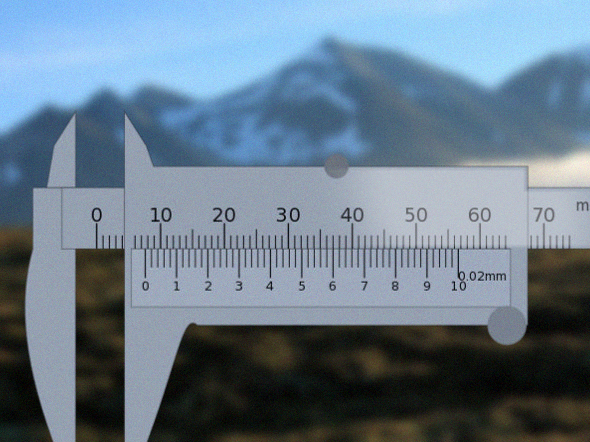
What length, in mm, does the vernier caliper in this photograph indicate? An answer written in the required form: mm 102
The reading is mm 7.6
